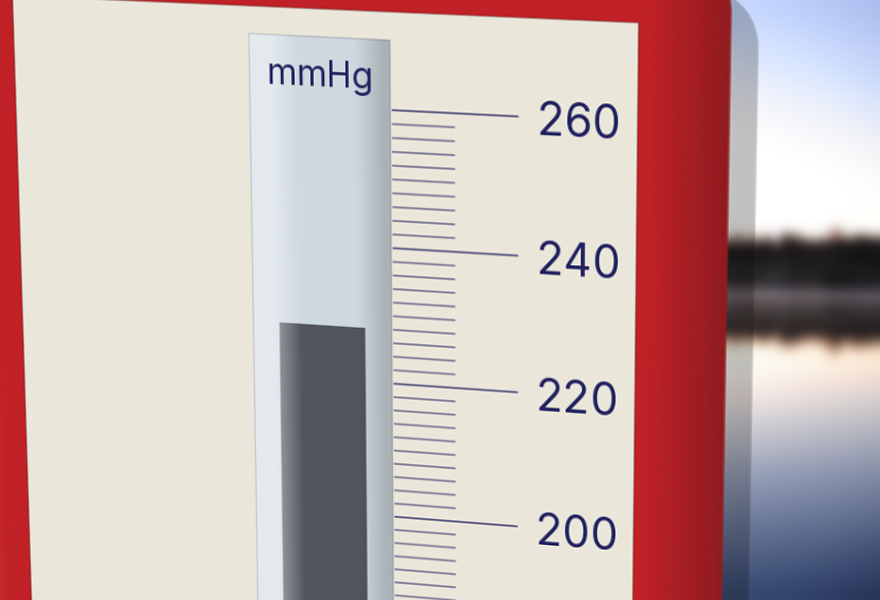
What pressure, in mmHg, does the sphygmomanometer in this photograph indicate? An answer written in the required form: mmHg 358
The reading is mmHg 228
